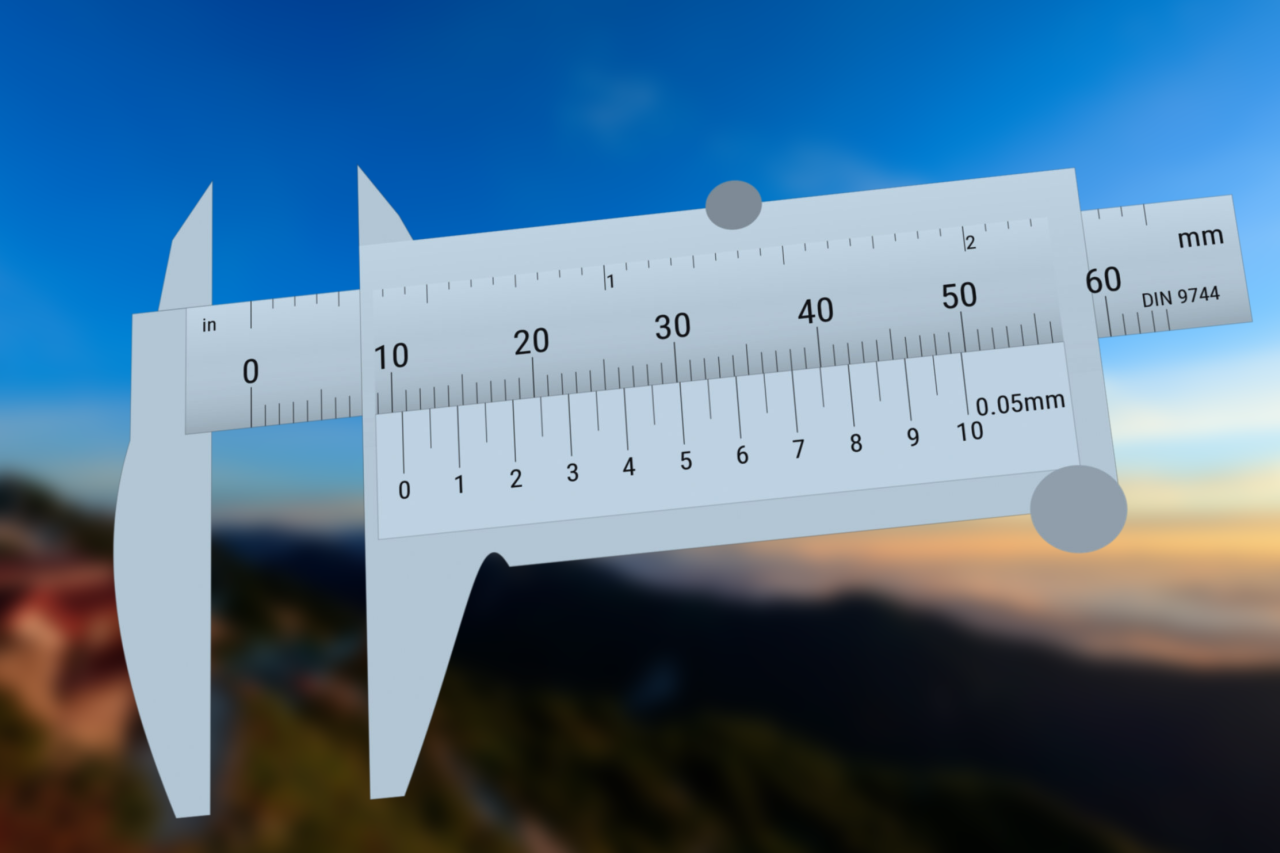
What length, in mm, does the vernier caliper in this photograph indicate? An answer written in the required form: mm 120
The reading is mm 10.7
